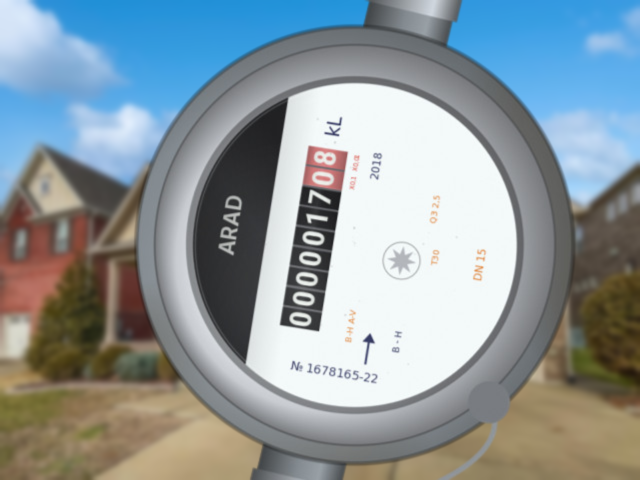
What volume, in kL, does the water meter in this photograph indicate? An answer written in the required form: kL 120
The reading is kL 17.08
